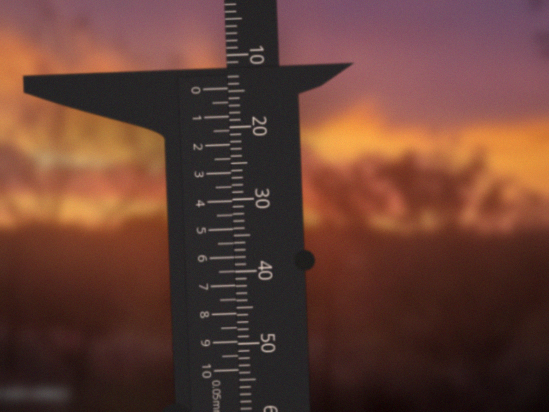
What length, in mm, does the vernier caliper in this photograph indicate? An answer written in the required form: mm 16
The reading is mm 14.6
